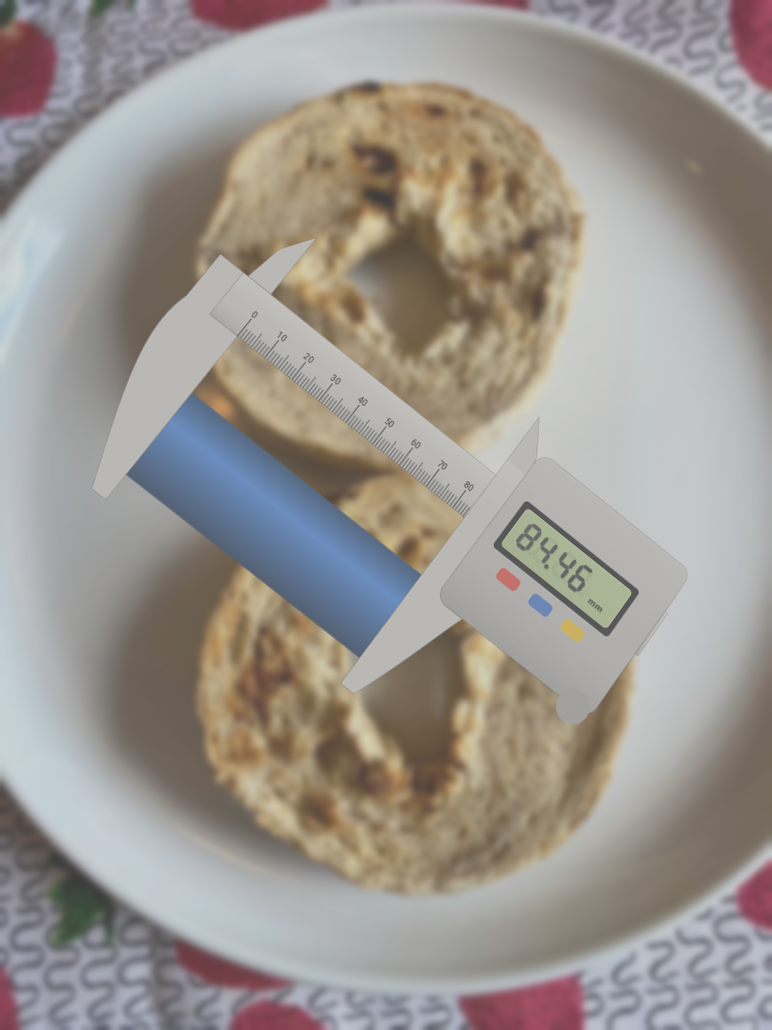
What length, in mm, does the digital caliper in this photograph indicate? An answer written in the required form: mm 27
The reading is mm 84.46
